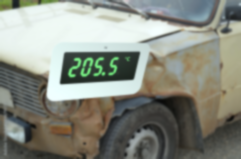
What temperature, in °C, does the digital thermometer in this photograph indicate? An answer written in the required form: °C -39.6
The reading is °C 205.5
